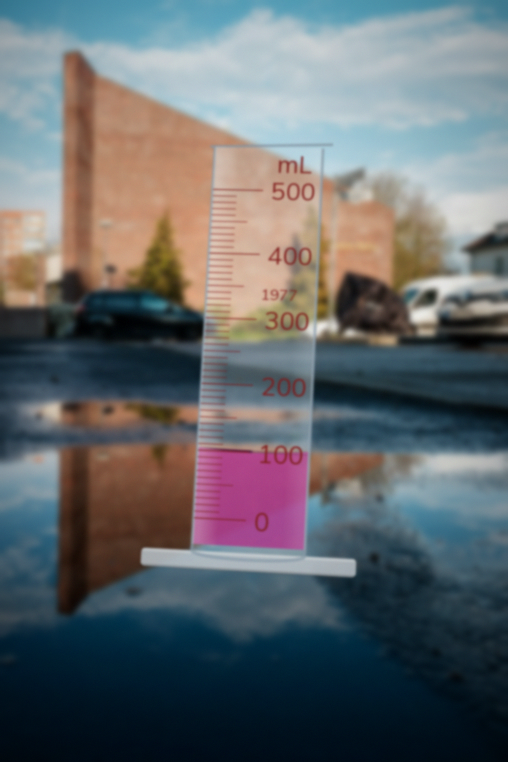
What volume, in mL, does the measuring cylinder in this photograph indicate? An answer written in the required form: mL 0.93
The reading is mL 100
